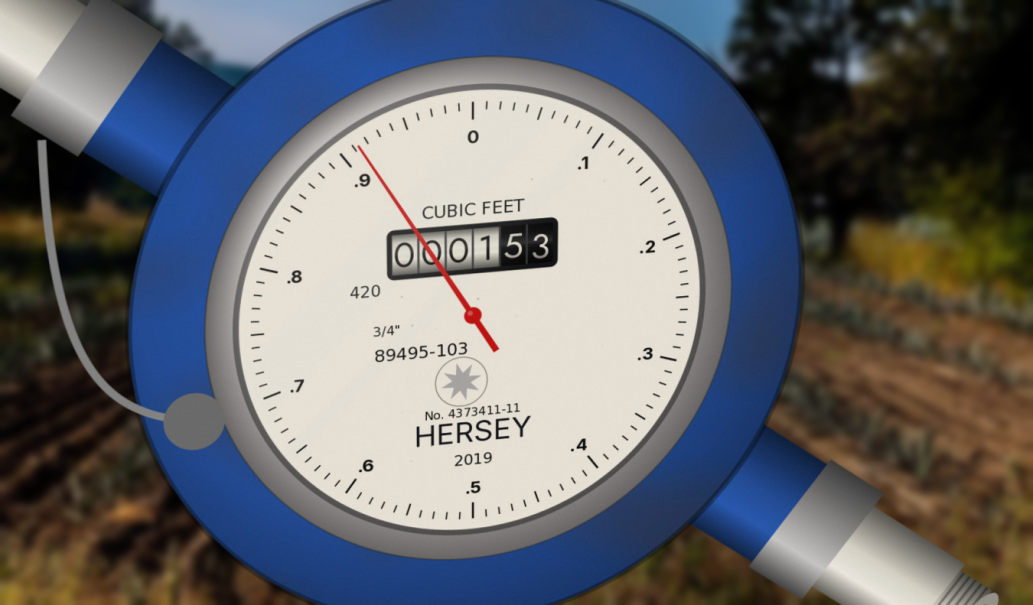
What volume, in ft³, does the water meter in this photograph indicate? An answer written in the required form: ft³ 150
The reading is ft³ 152.91
